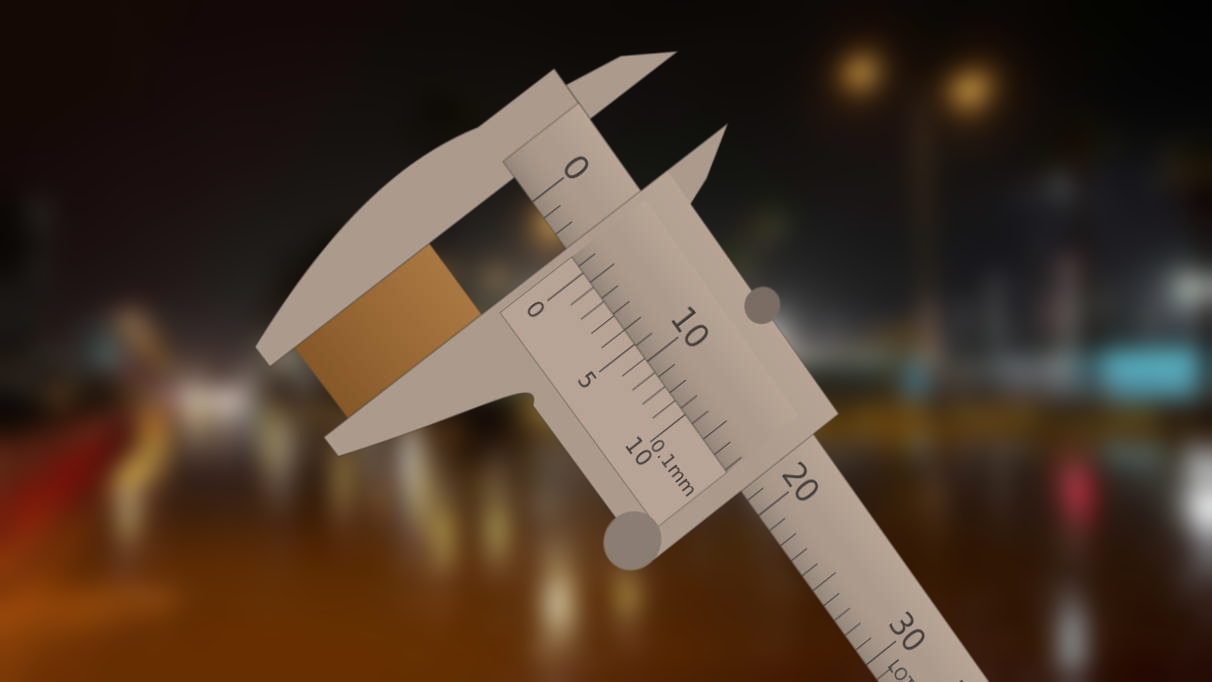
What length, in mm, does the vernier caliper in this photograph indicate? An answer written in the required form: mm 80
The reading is mm 4.4
